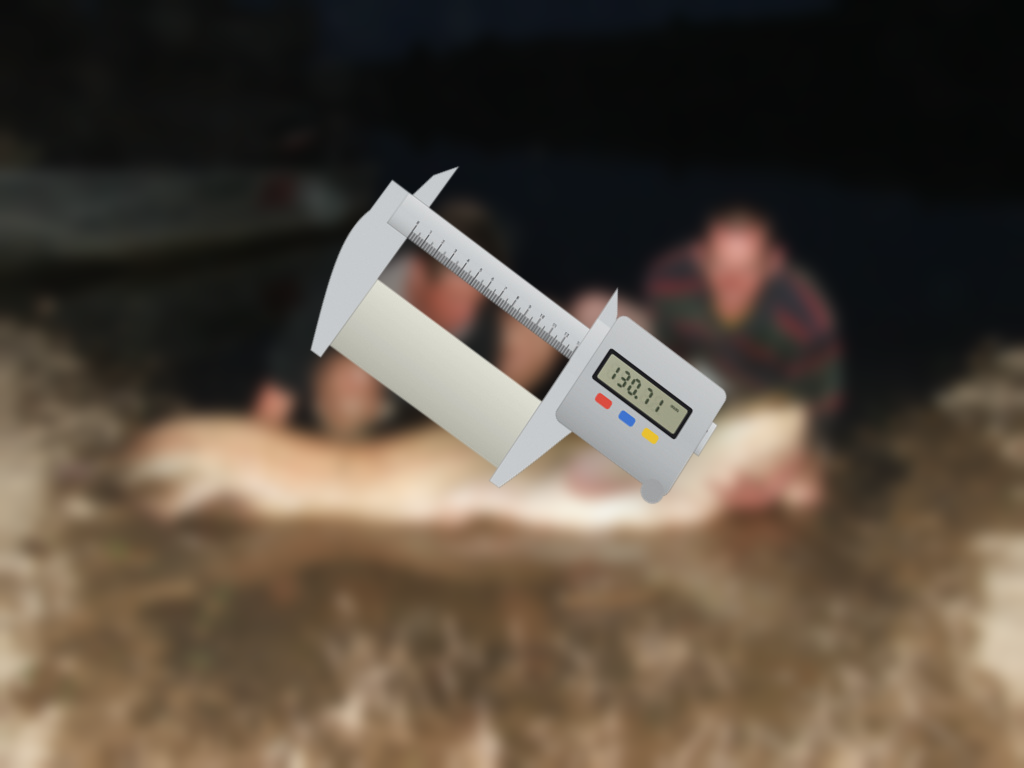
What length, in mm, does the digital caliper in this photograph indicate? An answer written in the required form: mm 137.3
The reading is mm 130.71
